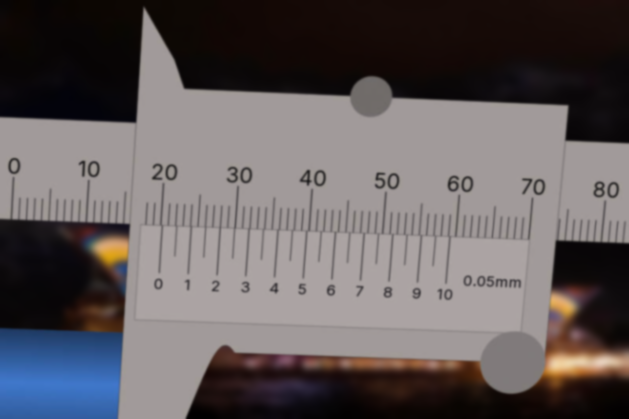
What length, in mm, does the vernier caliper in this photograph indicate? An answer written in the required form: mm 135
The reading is mm 20.2
